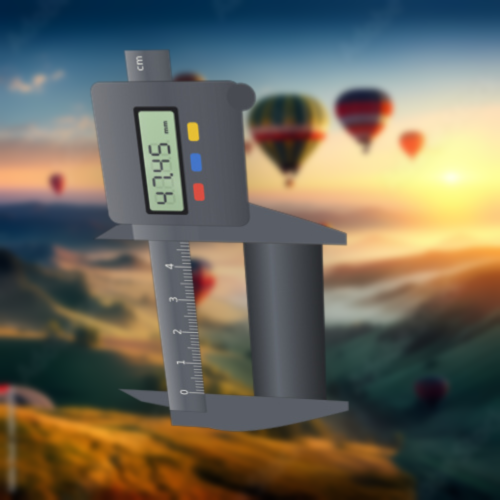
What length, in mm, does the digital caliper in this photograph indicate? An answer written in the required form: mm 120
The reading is mm 47.45
